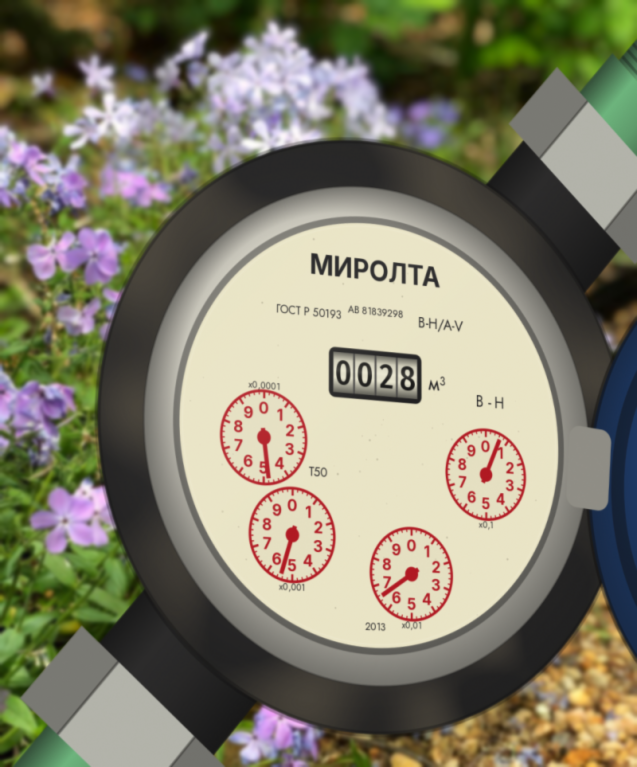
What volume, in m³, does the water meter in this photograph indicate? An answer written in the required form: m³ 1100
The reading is m³ 28.0654
